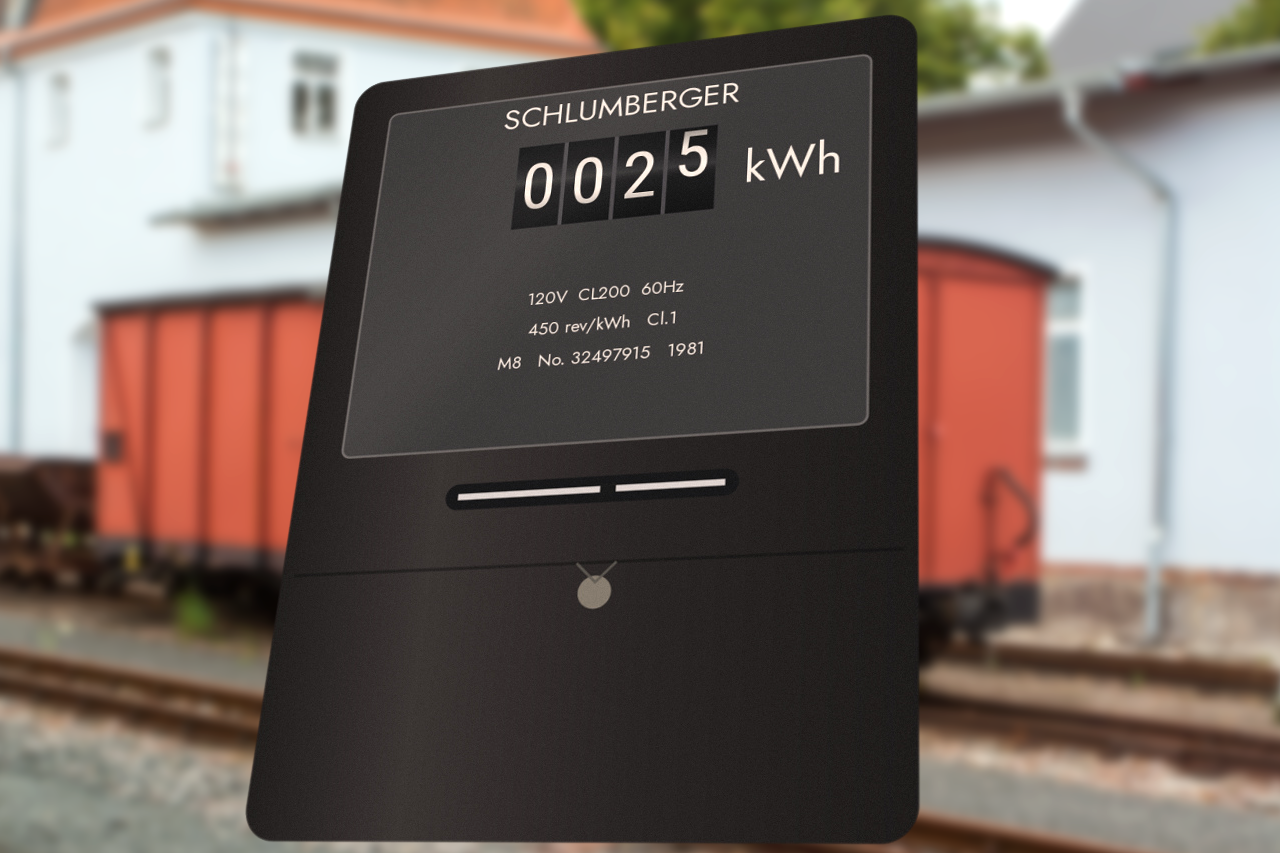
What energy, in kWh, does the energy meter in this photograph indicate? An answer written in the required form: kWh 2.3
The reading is kWh 25
